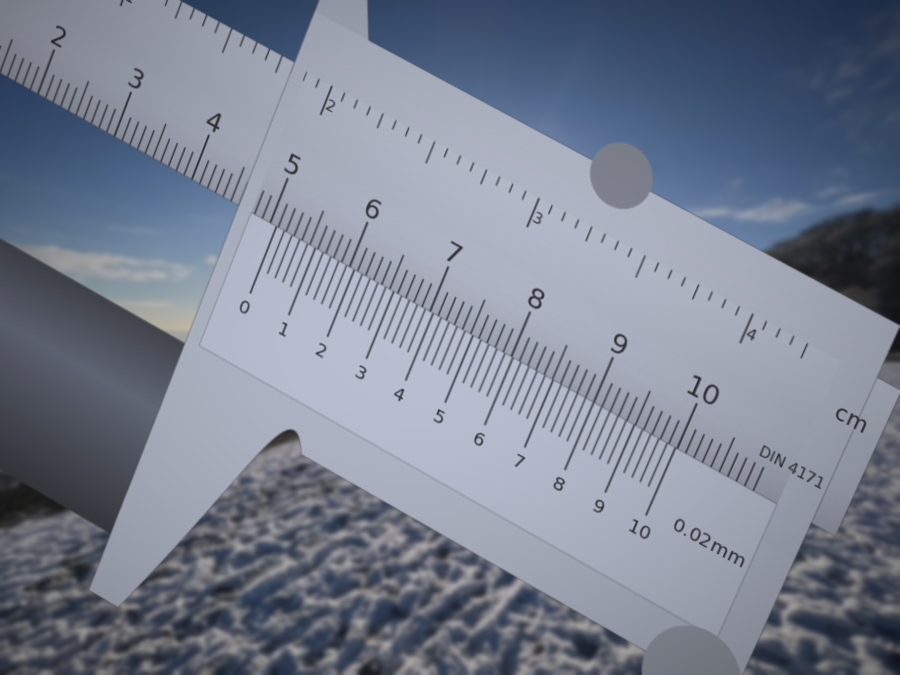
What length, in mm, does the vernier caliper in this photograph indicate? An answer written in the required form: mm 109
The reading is mm 50.8
